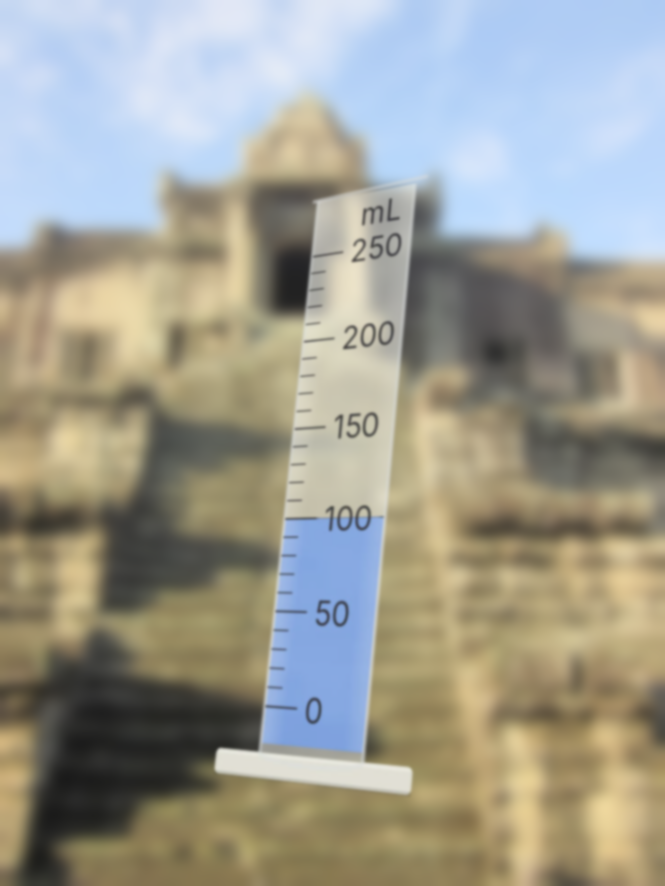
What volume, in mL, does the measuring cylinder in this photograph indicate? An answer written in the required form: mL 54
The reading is mL 100
